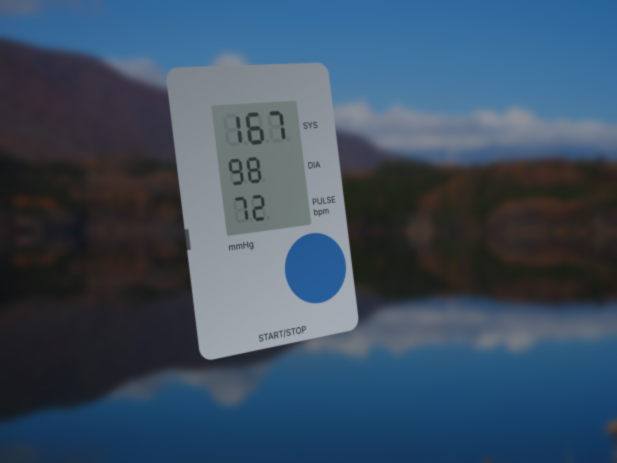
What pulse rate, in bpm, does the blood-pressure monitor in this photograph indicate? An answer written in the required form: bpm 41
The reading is bpm 72
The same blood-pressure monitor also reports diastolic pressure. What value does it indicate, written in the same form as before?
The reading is mmHg 98
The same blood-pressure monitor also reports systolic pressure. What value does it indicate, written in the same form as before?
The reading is mmHg 167
